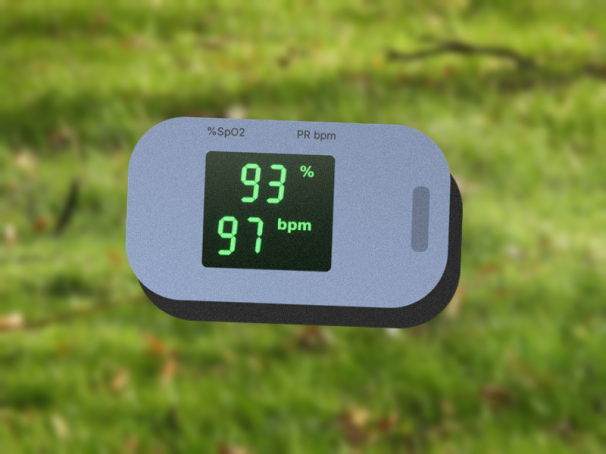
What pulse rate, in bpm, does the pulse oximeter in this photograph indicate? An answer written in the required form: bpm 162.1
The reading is bpm 97
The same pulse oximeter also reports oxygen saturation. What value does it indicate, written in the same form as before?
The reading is % 93
